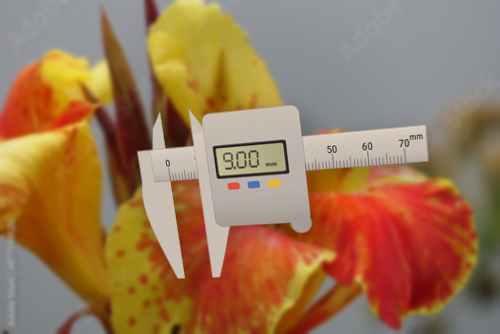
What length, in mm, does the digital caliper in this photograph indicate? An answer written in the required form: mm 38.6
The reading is mm 9.00
